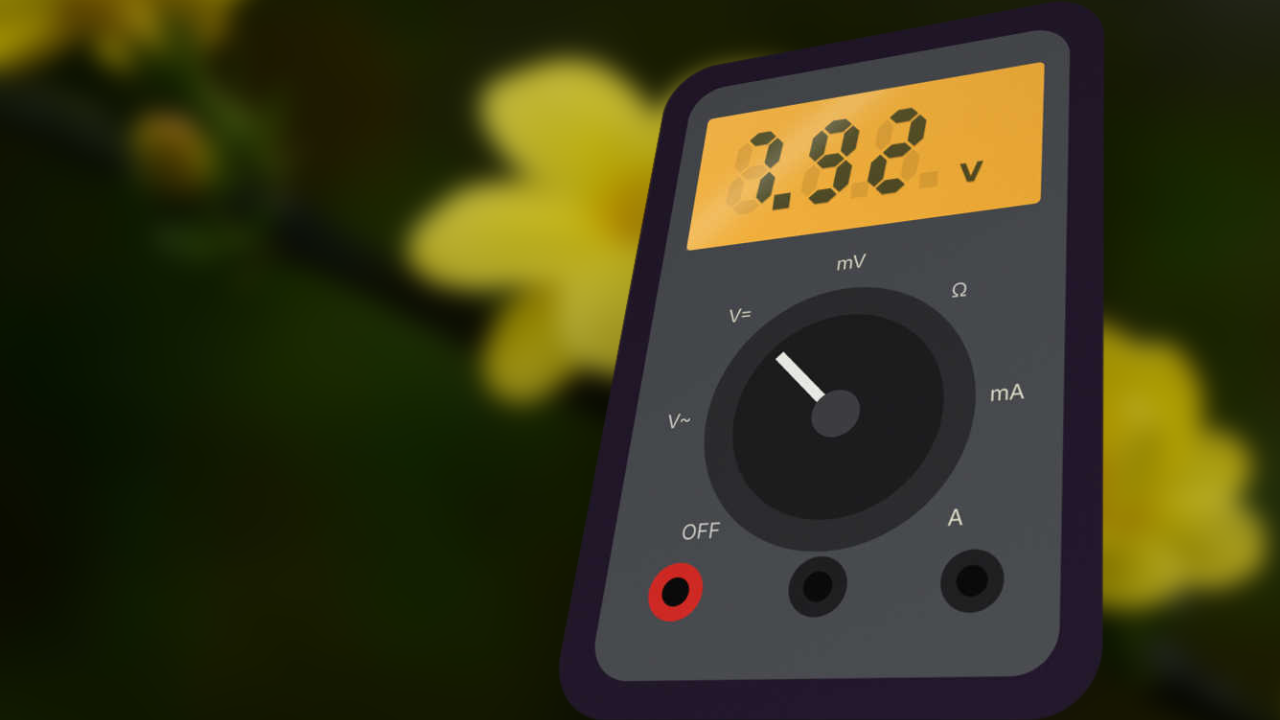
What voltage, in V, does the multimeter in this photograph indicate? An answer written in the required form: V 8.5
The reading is V 7.92
